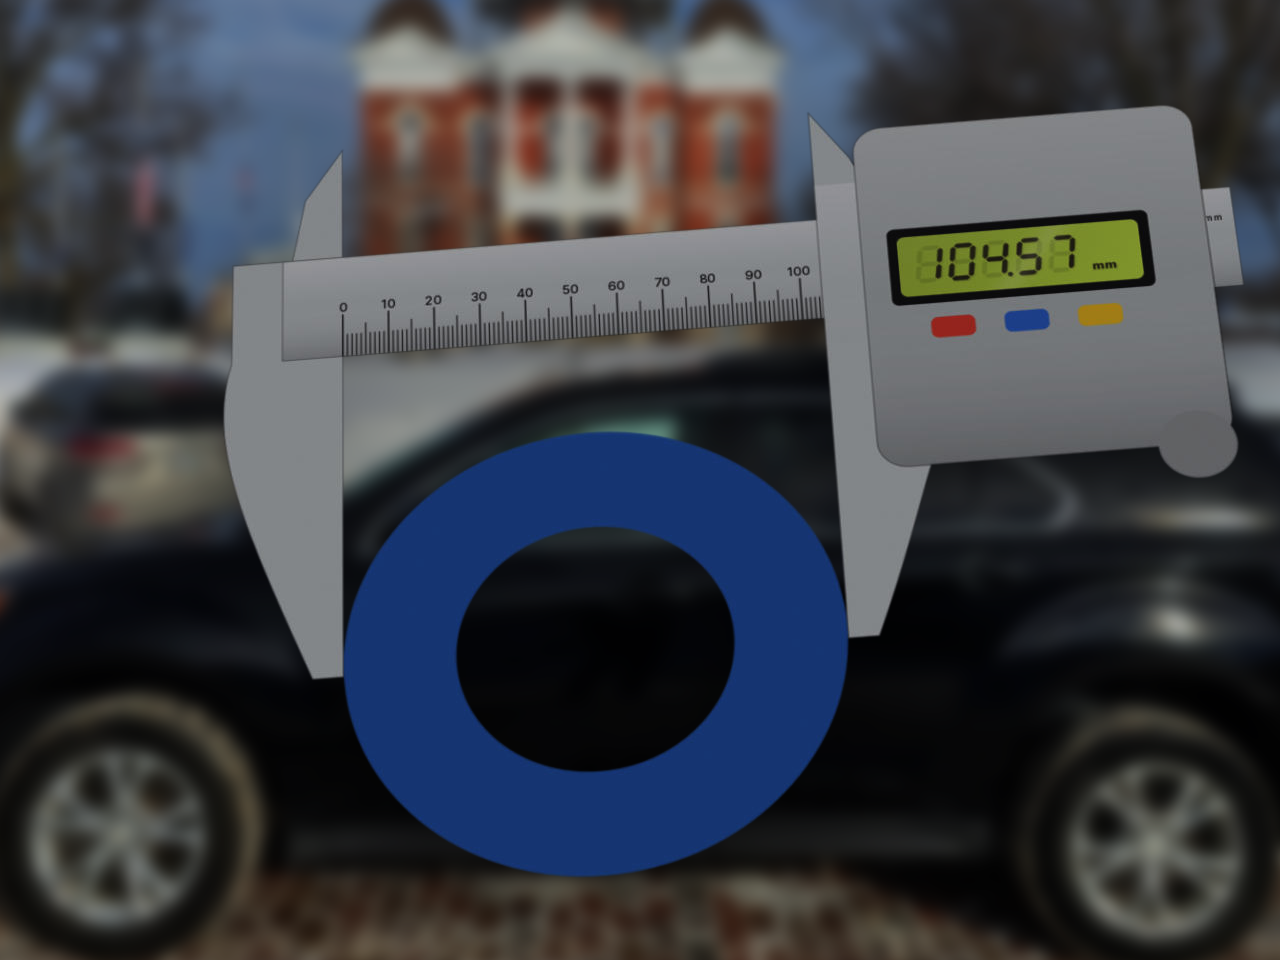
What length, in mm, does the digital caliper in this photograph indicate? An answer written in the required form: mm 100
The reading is mm 104.57
